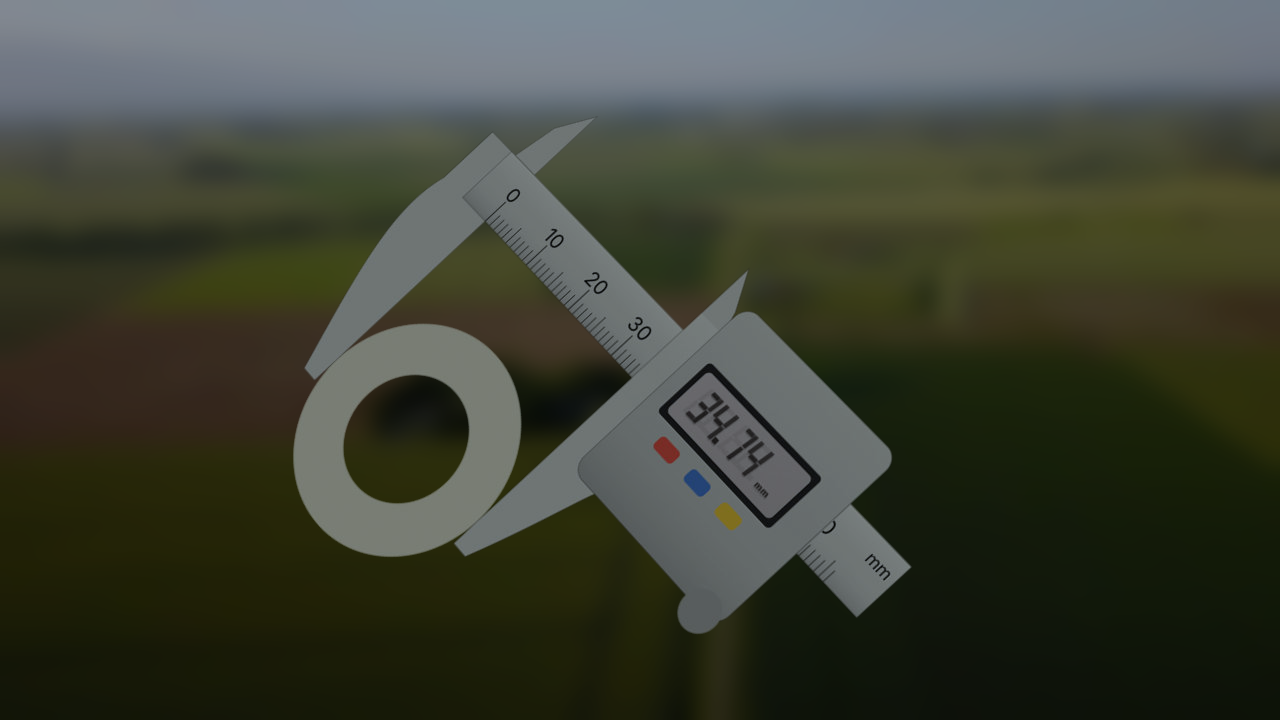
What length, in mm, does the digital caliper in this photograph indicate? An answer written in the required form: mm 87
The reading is mm 34.74
